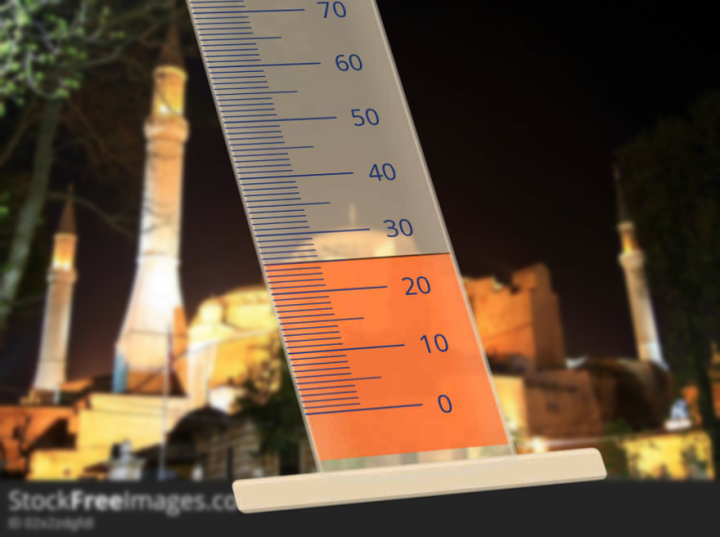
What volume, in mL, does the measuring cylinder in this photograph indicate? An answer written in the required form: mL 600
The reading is mL 25
